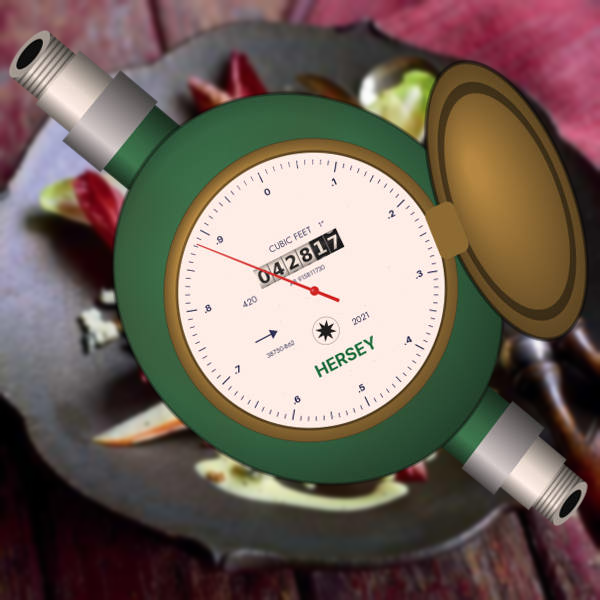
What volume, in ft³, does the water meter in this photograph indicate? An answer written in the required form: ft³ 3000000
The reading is ft³ 42816.88
